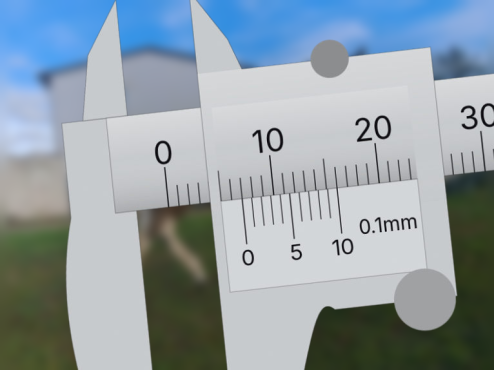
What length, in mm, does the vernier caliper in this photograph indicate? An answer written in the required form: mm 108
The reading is mm 7.0
